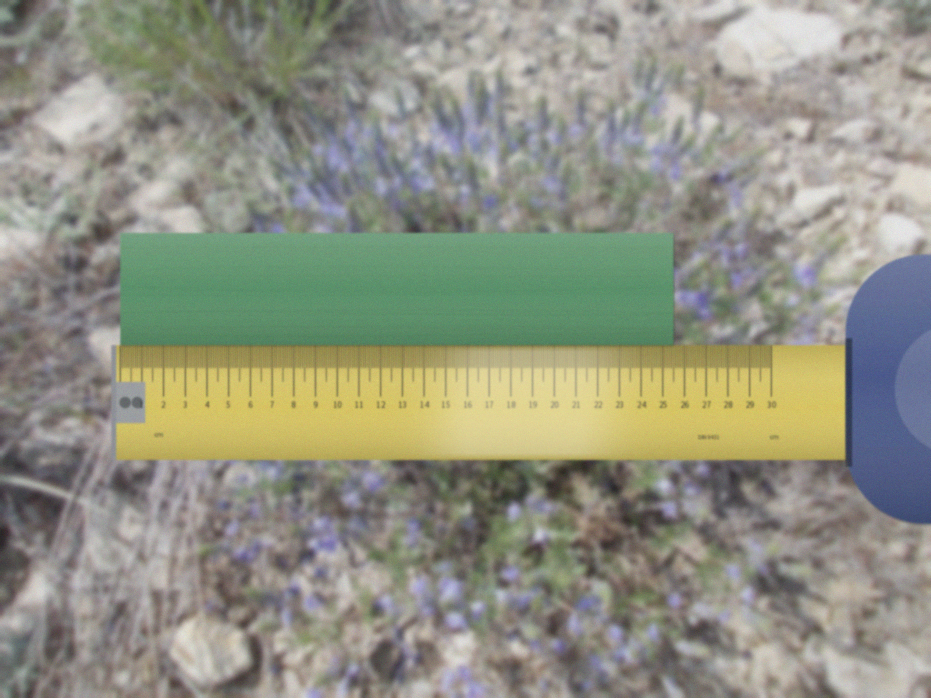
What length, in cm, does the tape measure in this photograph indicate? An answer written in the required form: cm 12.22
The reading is cm 25.5
